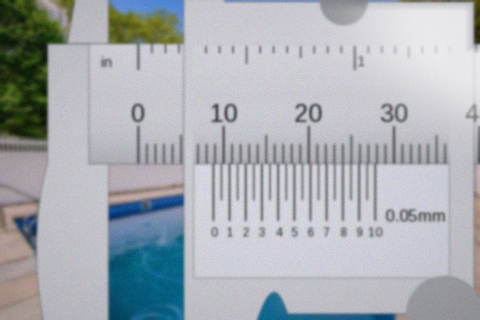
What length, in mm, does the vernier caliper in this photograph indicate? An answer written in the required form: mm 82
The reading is mm 8.8
